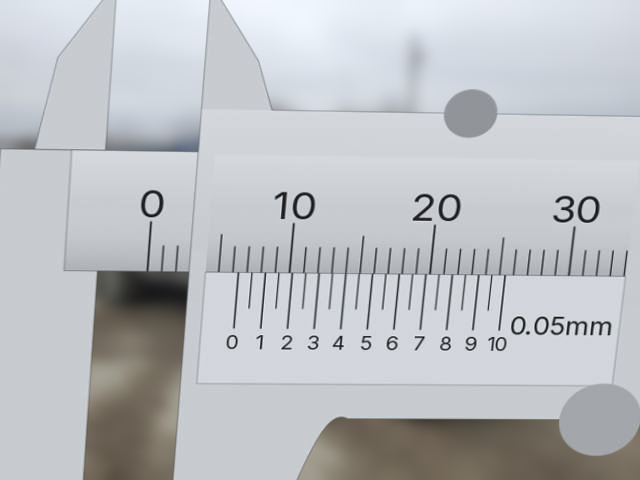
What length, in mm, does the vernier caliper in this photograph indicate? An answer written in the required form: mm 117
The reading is mm 6.4
